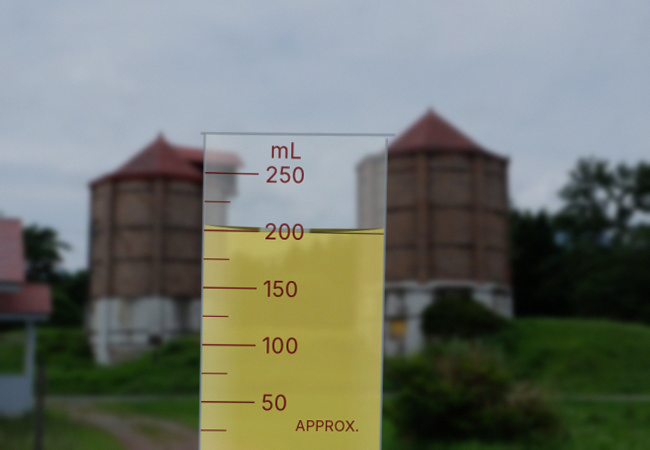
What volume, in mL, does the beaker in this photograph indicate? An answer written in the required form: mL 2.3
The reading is mL 200
